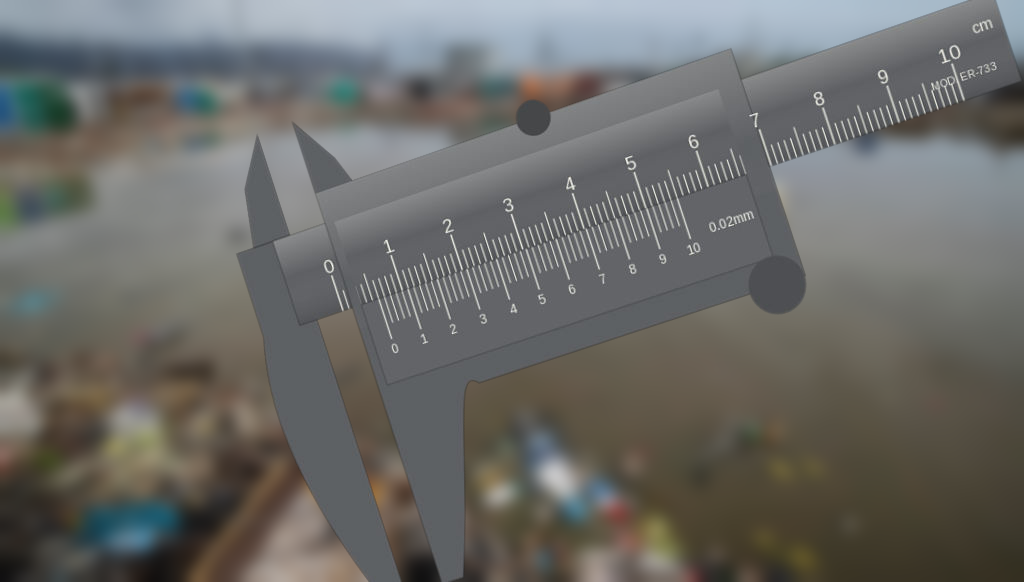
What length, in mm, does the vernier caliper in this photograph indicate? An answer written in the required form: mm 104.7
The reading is mm 6.0
